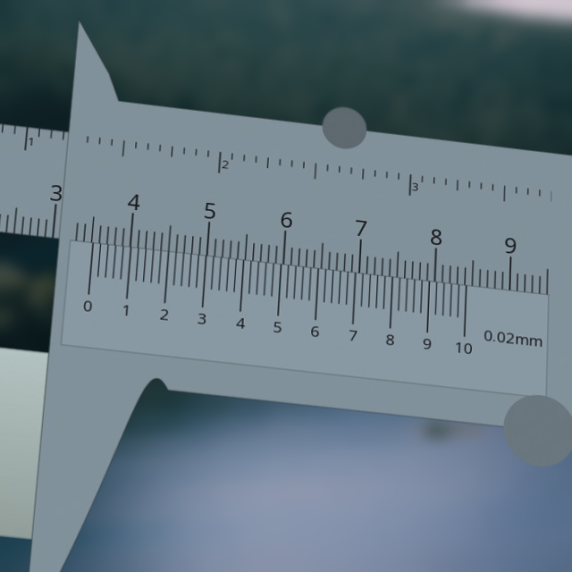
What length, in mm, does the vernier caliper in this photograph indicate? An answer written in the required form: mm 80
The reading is mm 35.2
